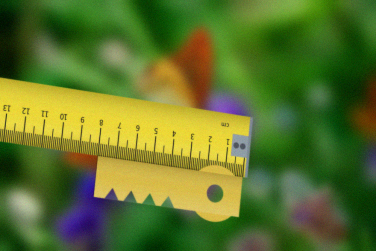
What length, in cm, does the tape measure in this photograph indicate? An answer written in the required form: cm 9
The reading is cm 8
